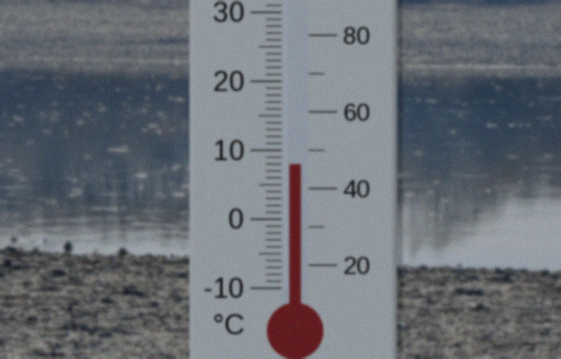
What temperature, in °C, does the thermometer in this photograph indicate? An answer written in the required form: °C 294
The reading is °C 8
